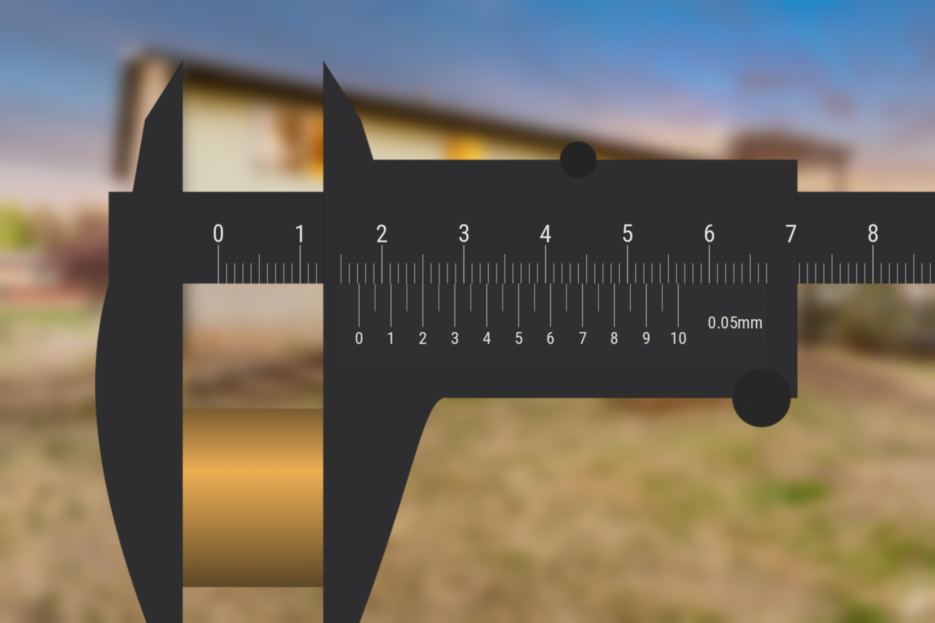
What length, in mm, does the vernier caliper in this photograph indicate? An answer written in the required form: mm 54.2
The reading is mm 17.2
